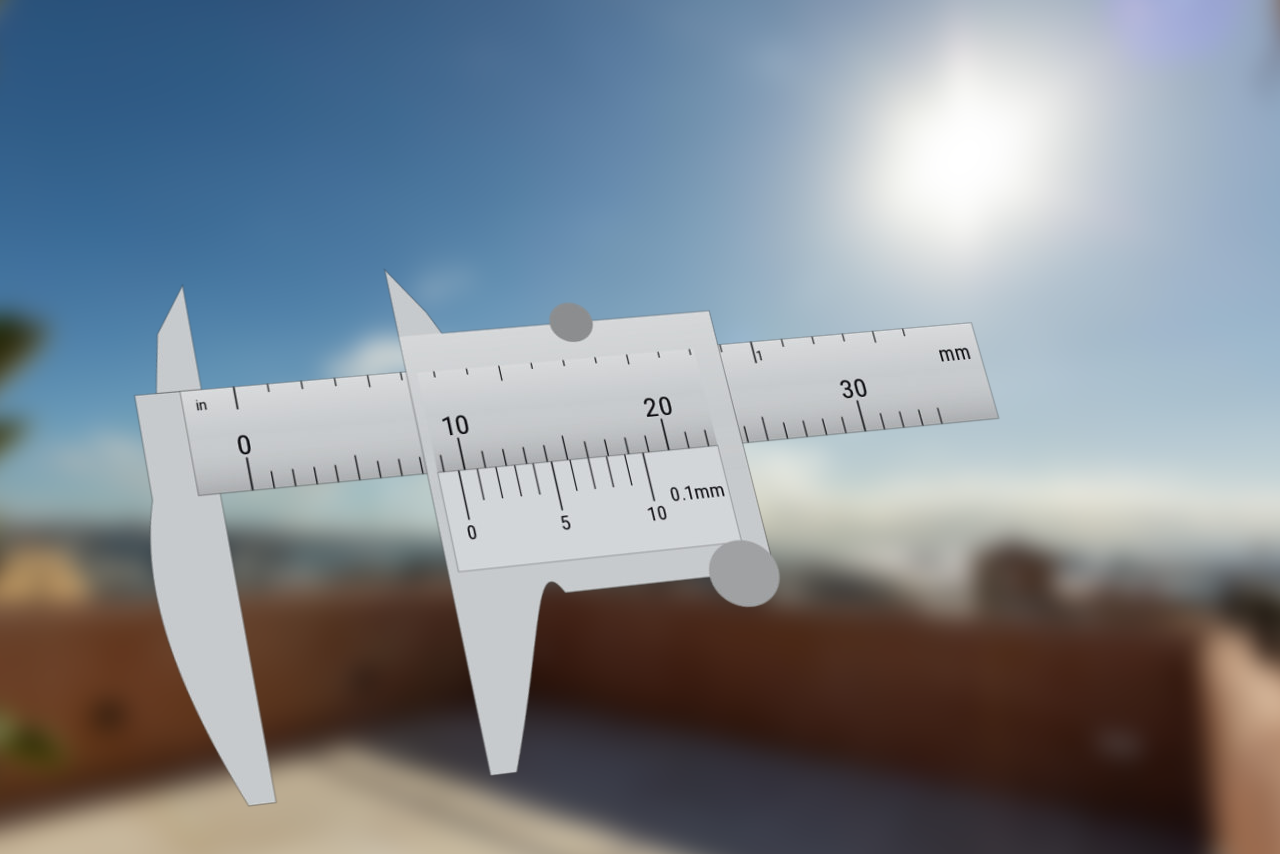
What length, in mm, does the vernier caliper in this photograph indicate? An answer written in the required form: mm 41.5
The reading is mm 9.7
